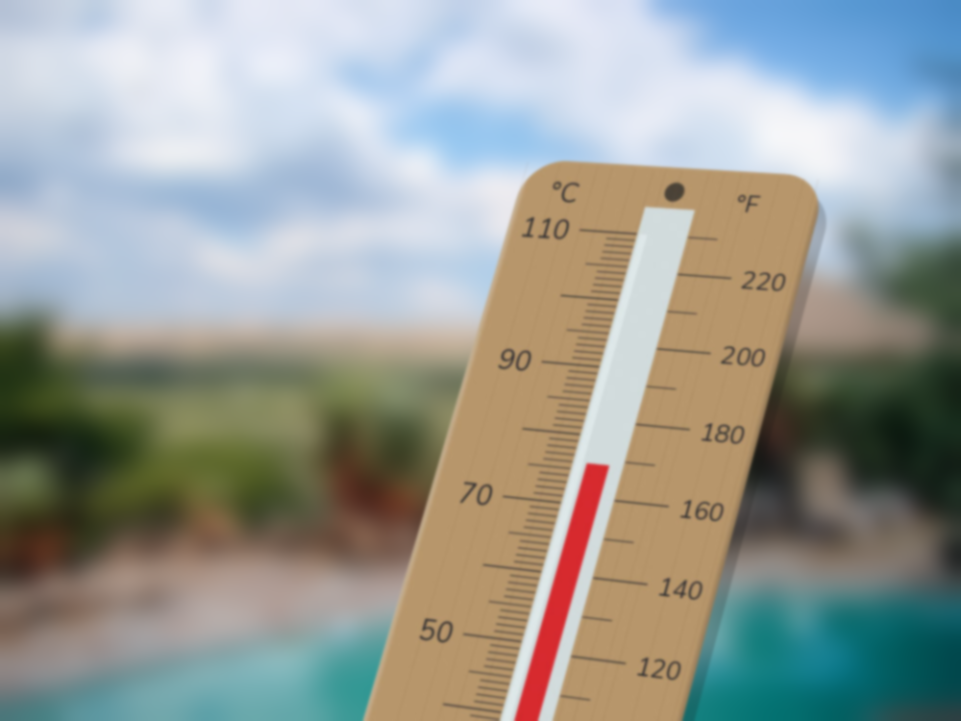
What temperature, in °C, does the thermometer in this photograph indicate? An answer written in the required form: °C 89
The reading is °C 76
